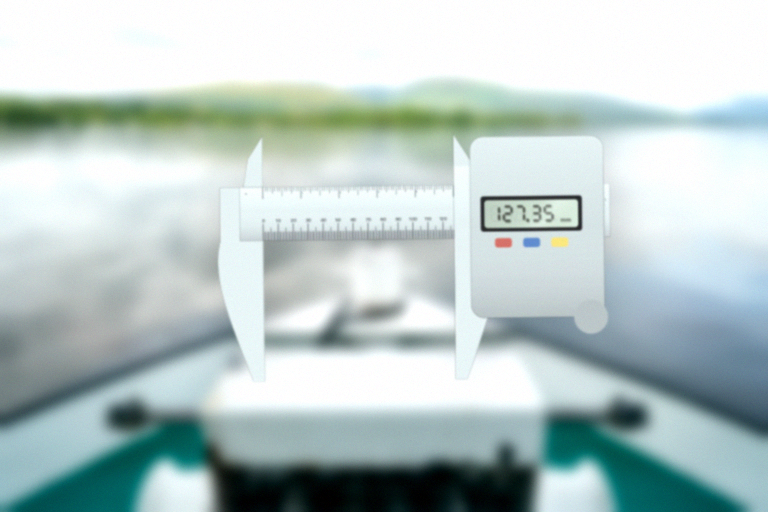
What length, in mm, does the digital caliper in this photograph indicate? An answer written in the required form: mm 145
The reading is mm 127.35
